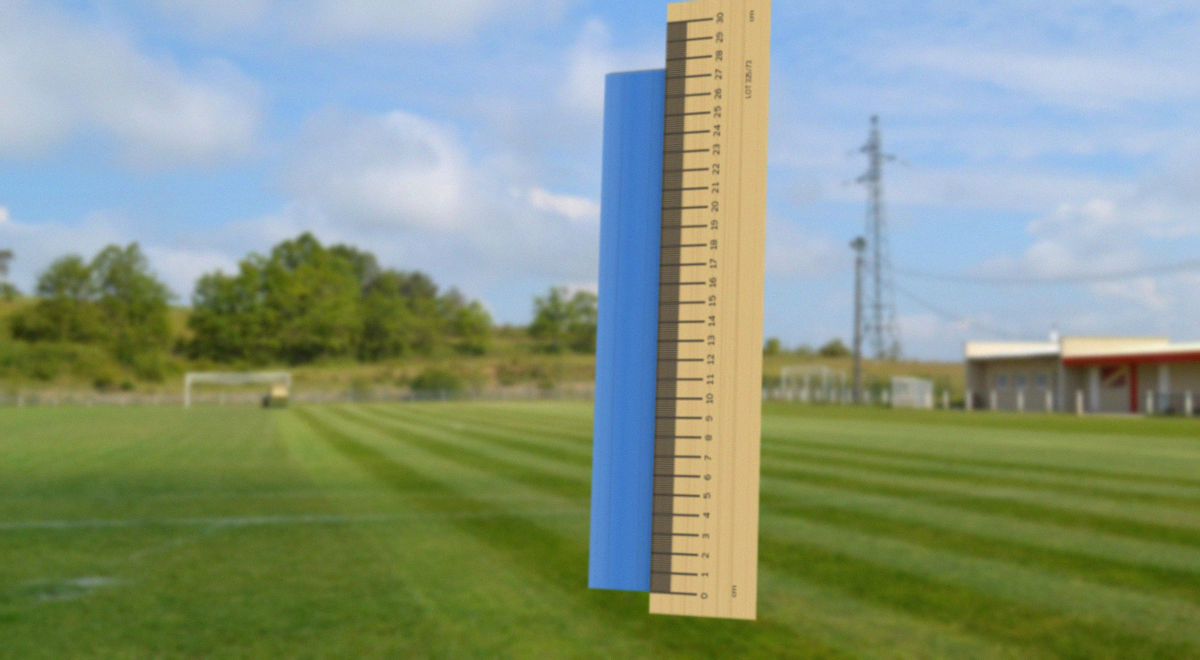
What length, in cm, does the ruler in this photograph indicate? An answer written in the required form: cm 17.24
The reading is cm 27.5
